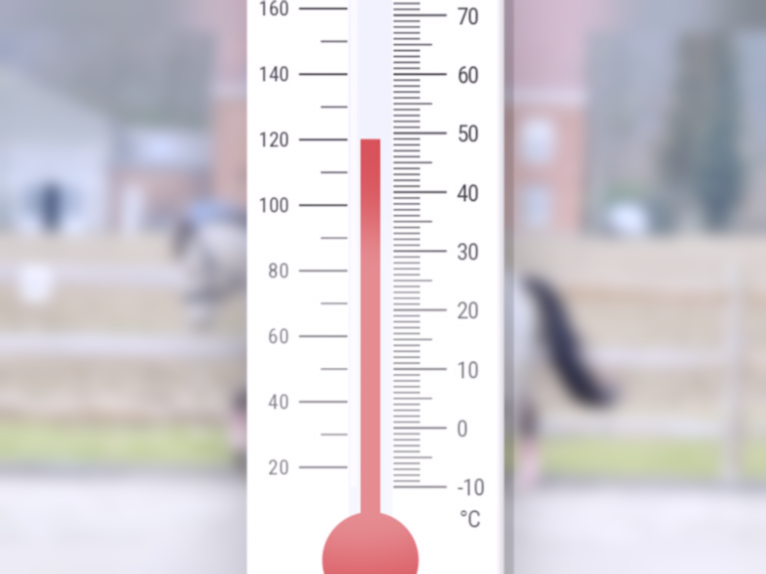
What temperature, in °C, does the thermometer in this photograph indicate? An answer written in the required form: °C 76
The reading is °C 49
